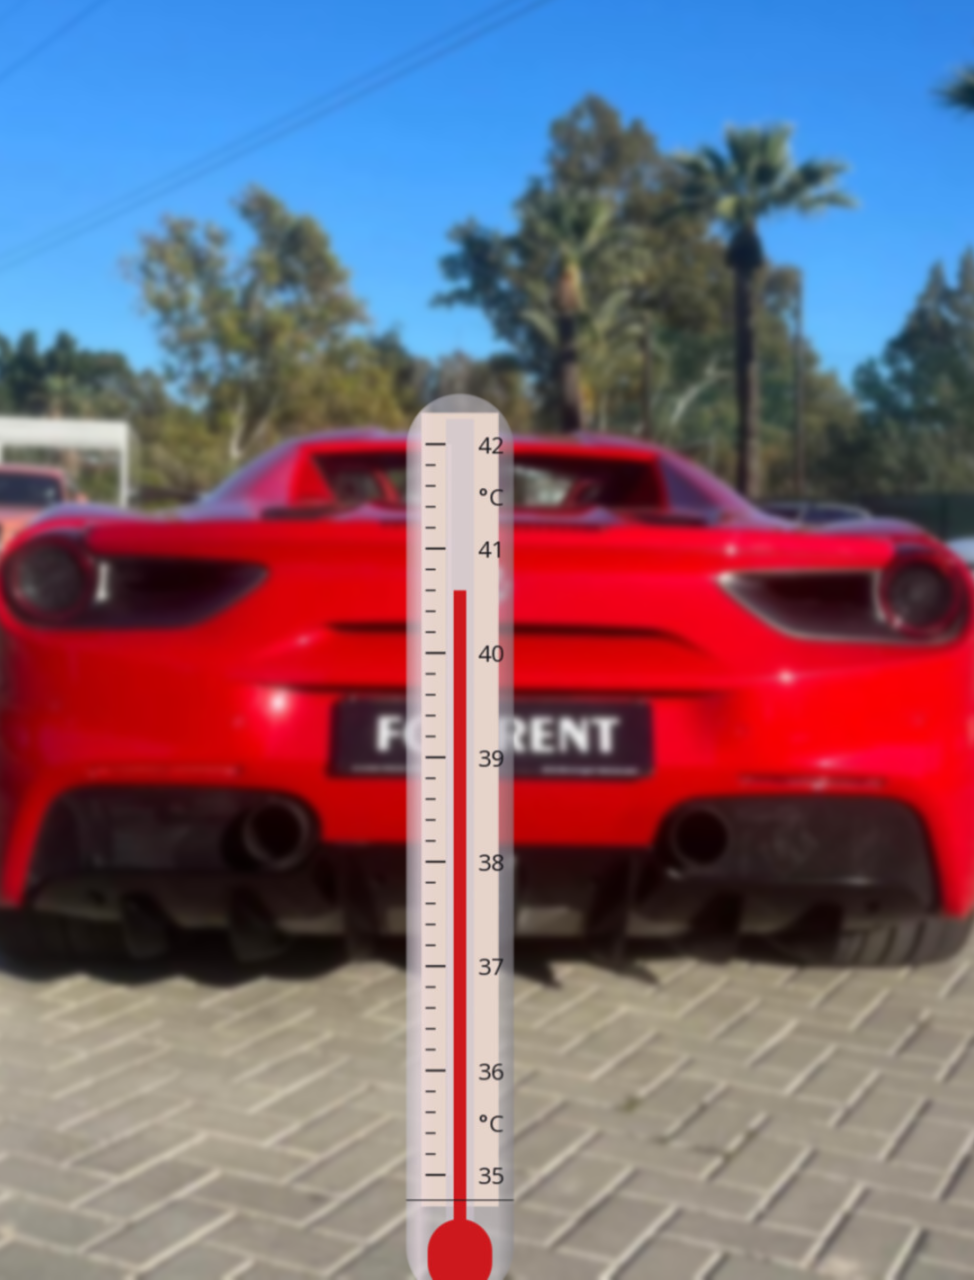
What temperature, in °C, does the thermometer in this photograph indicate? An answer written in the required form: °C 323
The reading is °C 40.6
